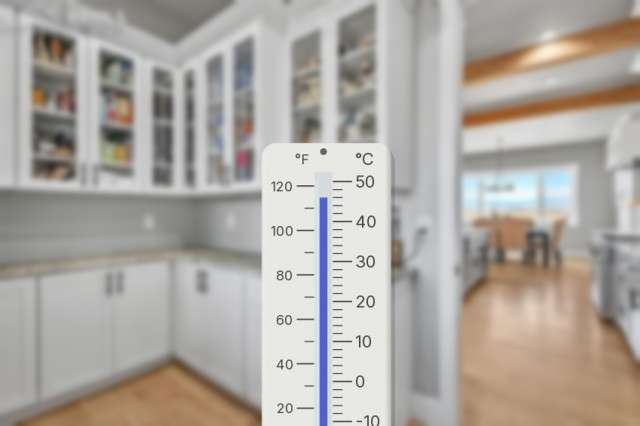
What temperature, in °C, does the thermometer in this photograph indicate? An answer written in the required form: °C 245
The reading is °C 46
